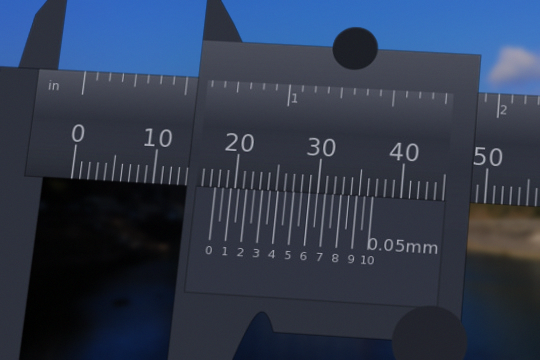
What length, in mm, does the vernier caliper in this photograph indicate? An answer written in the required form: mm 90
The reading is mm 17.6
